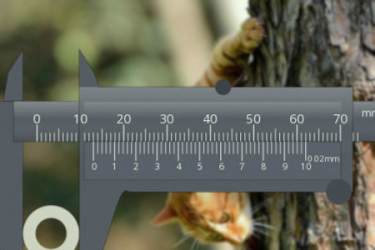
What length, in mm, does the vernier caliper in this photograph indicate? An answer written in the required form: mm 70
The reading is mm 13.0
